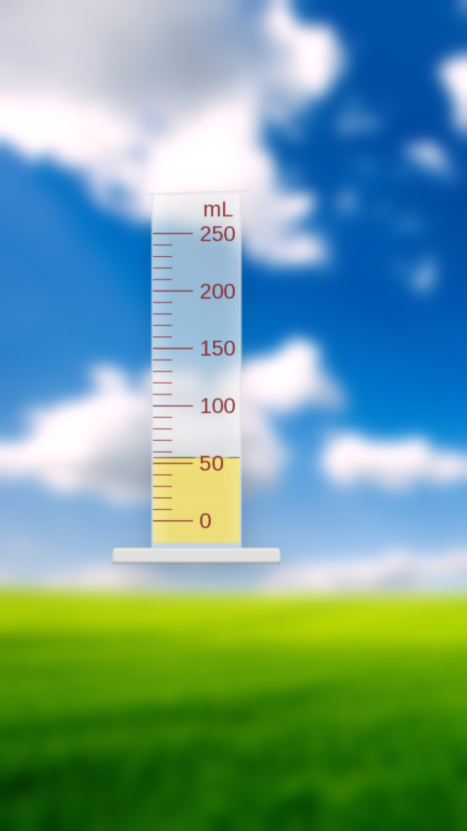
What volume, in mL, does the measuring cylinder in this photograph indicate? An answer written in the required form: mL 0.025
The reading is mL 55
